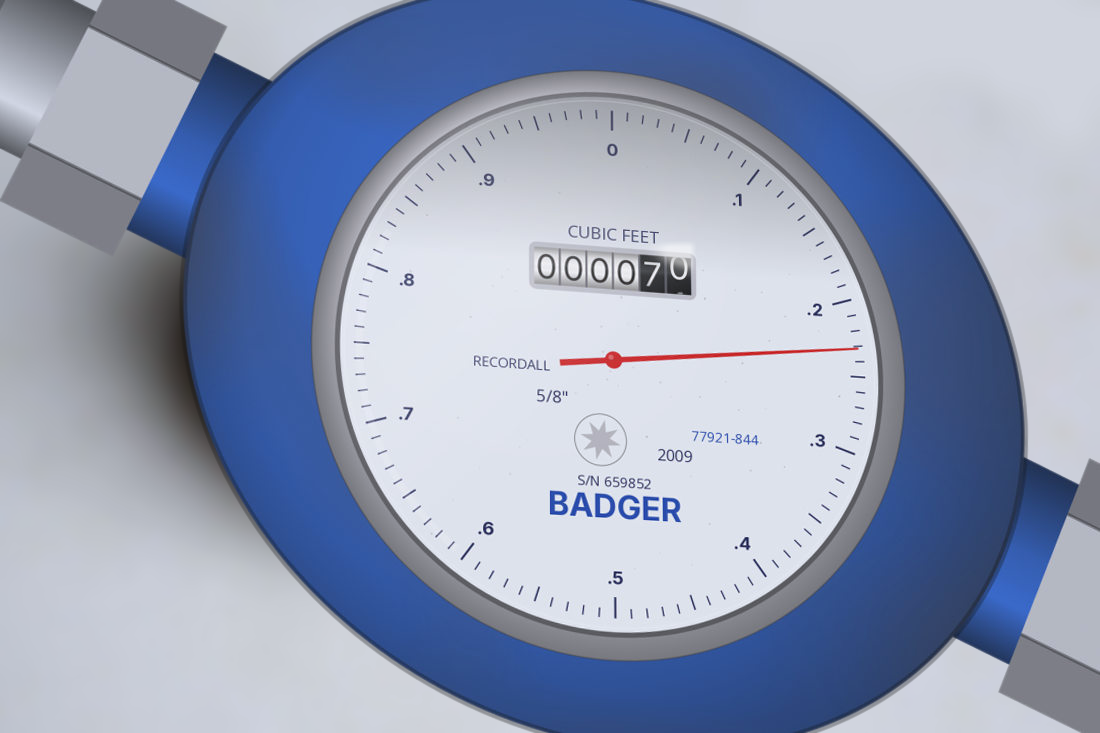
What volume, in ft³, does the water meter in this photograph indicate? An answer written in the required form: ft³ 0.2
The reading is ft³ 70.23
